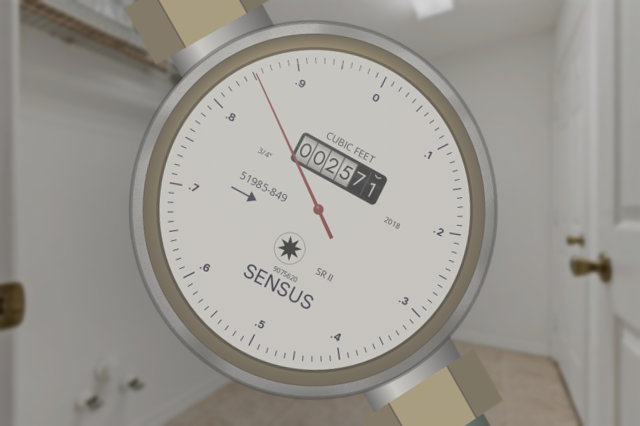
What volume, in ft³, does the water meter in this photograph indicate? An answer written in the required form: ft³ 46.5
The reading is ft³ 2570.85
